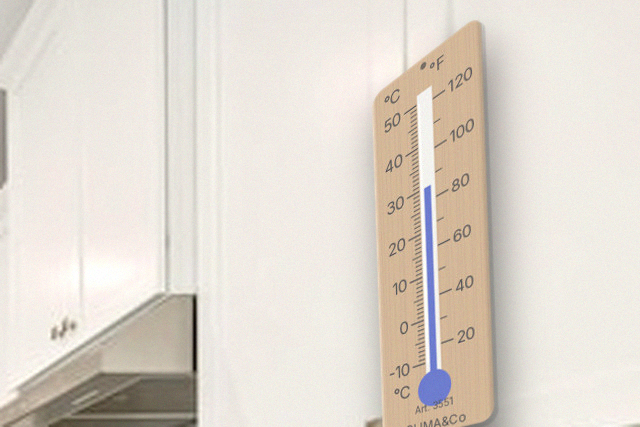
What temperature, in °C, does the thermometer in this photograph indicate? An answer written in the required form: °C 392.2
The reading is °C 30
